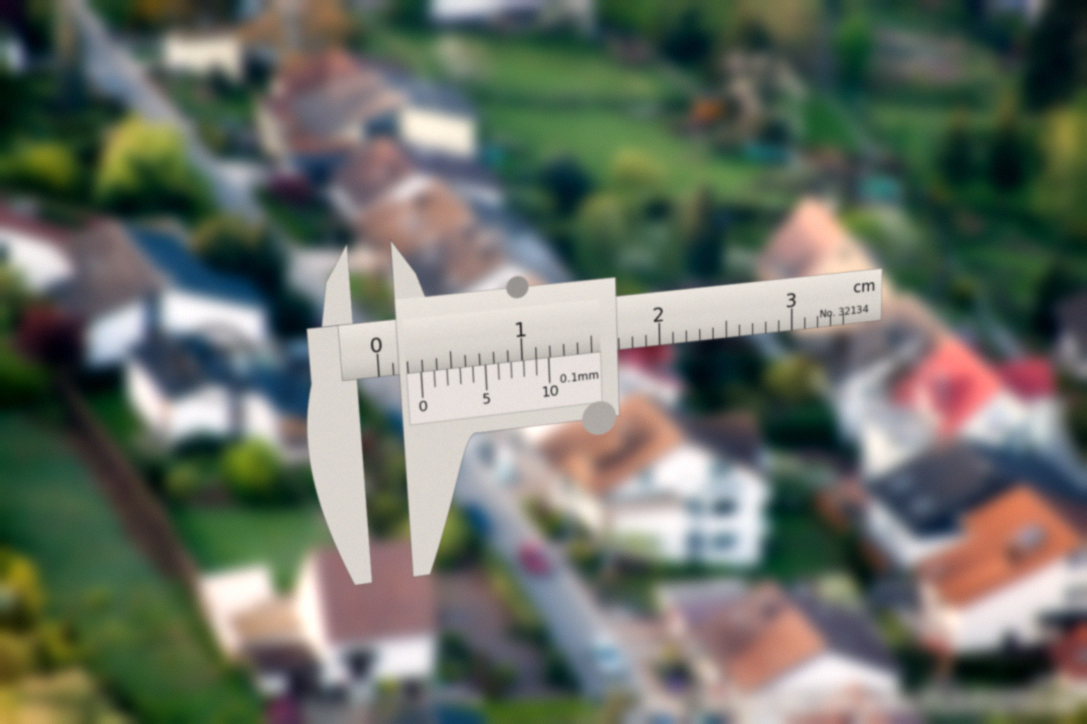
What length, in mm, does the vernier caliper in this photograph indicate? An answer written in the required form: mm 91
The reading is mm 2.9
